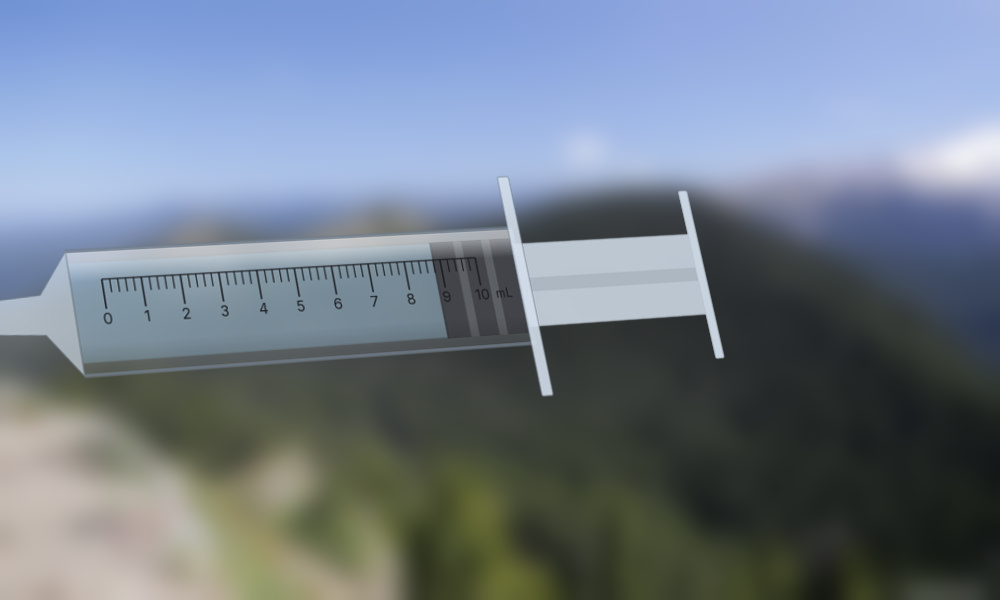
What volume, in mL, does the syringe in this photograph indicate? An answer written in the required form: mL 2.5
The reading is mL 8.8
